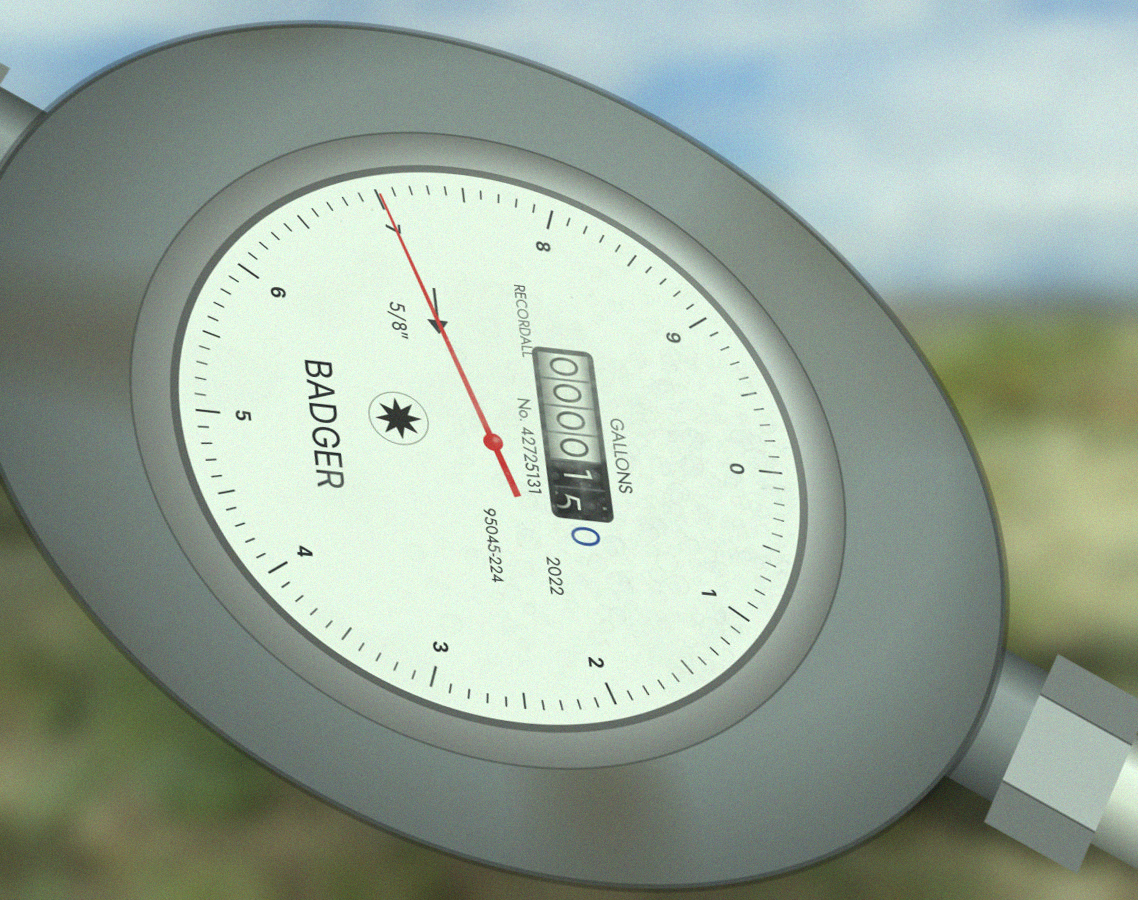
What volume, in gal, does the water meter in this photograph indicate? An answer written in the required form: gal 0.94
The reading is gal 147.0
